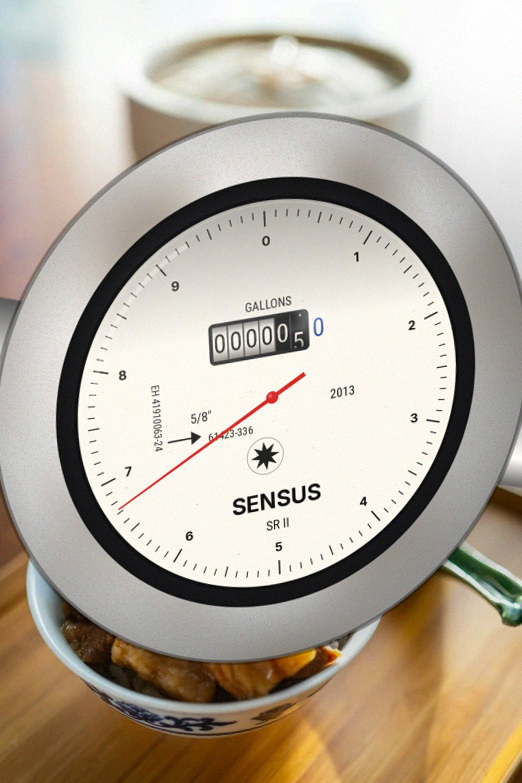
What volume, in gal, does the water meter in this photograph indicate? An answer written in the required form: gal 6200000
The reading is gal 46.7
